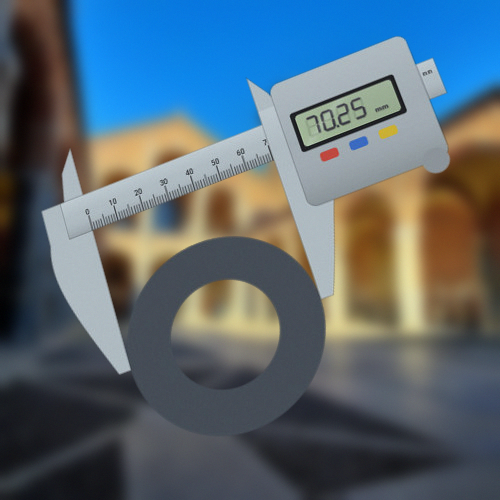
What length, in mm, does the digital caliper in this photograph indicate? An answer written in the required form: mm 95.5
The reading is mm 70.25
